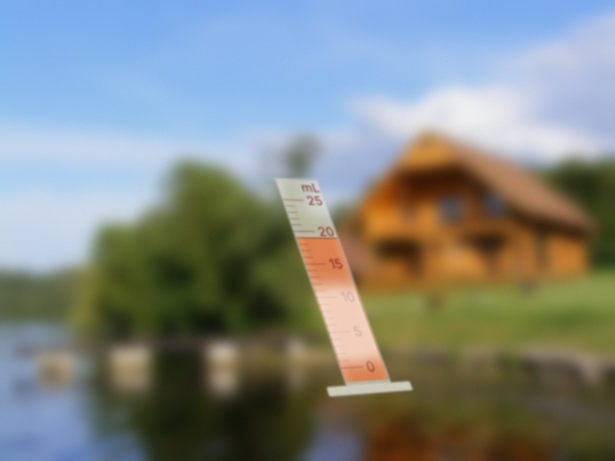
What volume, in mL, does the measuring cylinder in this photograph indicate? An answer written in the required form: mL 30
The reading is mL 19
